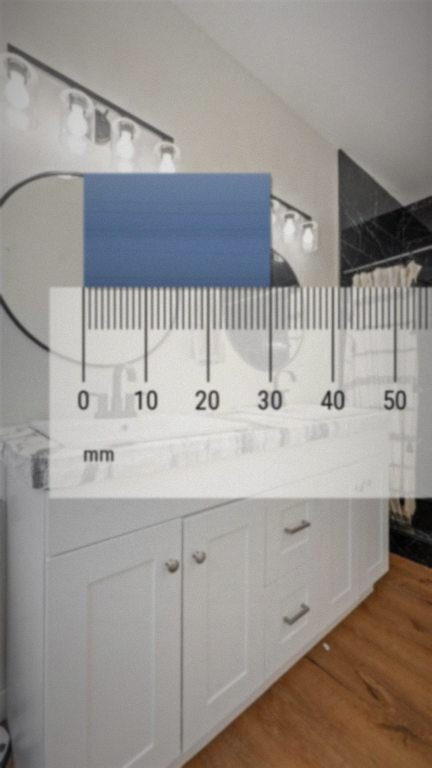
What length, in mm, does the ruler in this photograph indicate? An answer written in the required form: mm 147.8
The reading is mm 30
